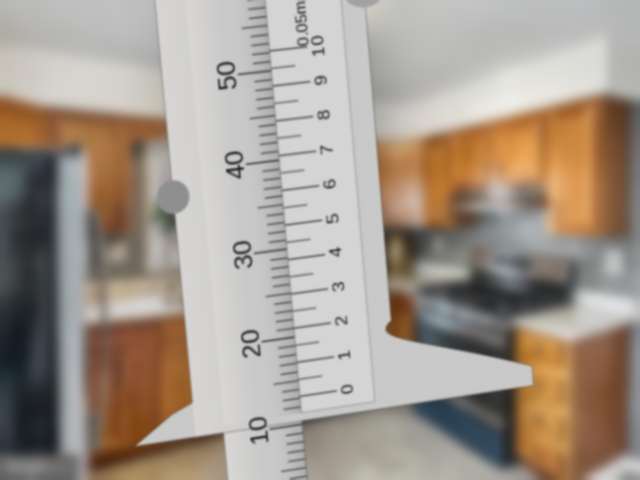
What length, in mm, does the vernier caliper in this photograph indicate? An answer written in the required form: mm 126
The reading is mm 13.2
